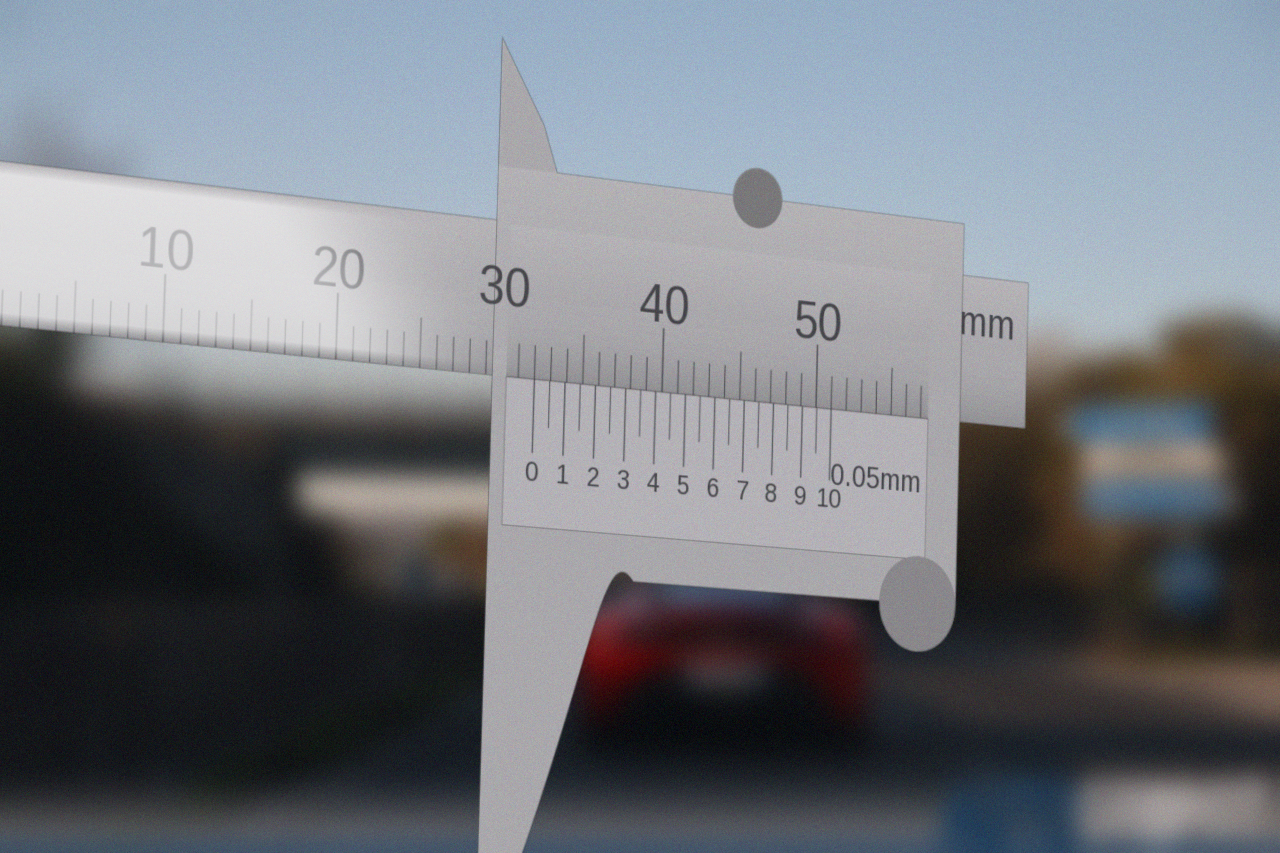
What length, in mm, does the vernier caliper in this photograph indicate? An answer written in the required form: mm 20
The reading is mm 32.0
